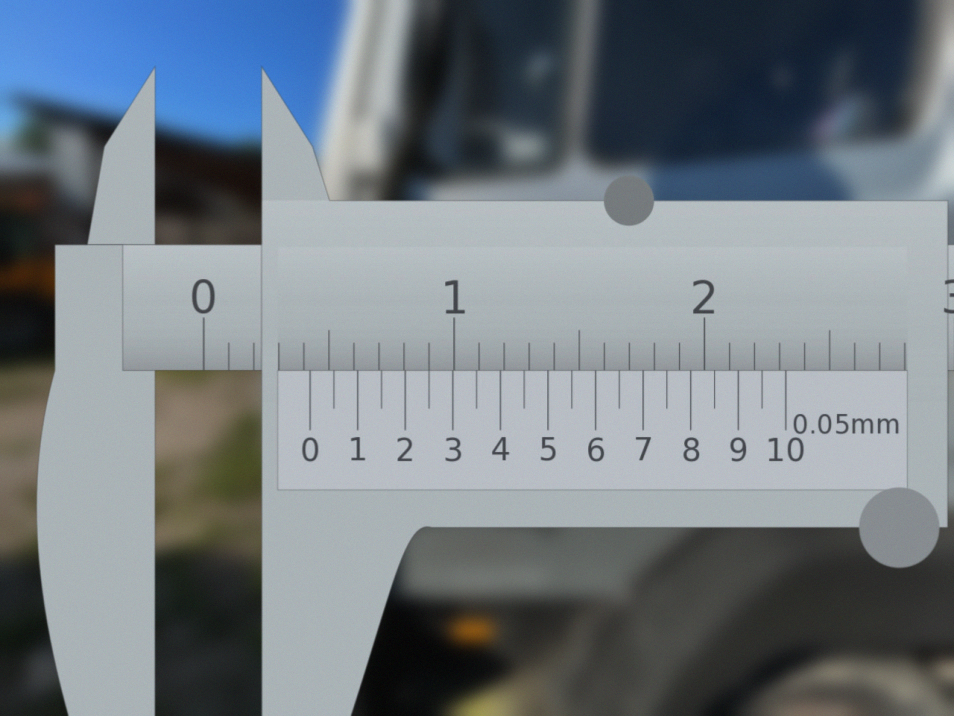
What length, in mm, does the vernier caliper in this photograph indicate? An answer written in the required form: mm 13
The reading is mm 4.25
